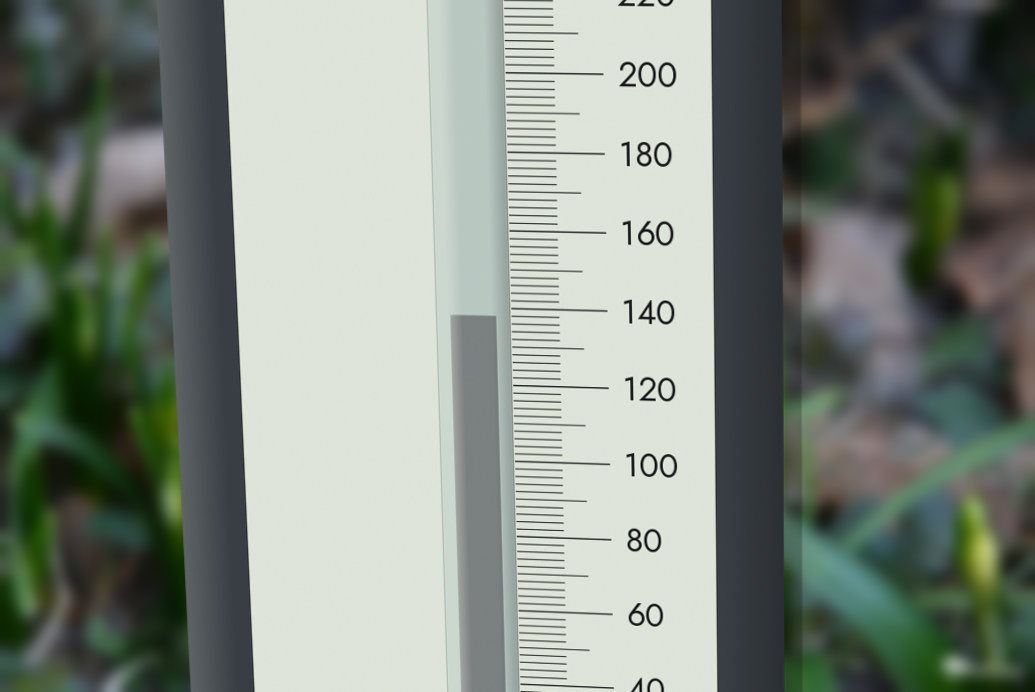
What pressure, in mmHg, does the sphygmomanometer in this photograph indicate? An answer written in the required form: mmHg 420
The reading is mmHg 138
